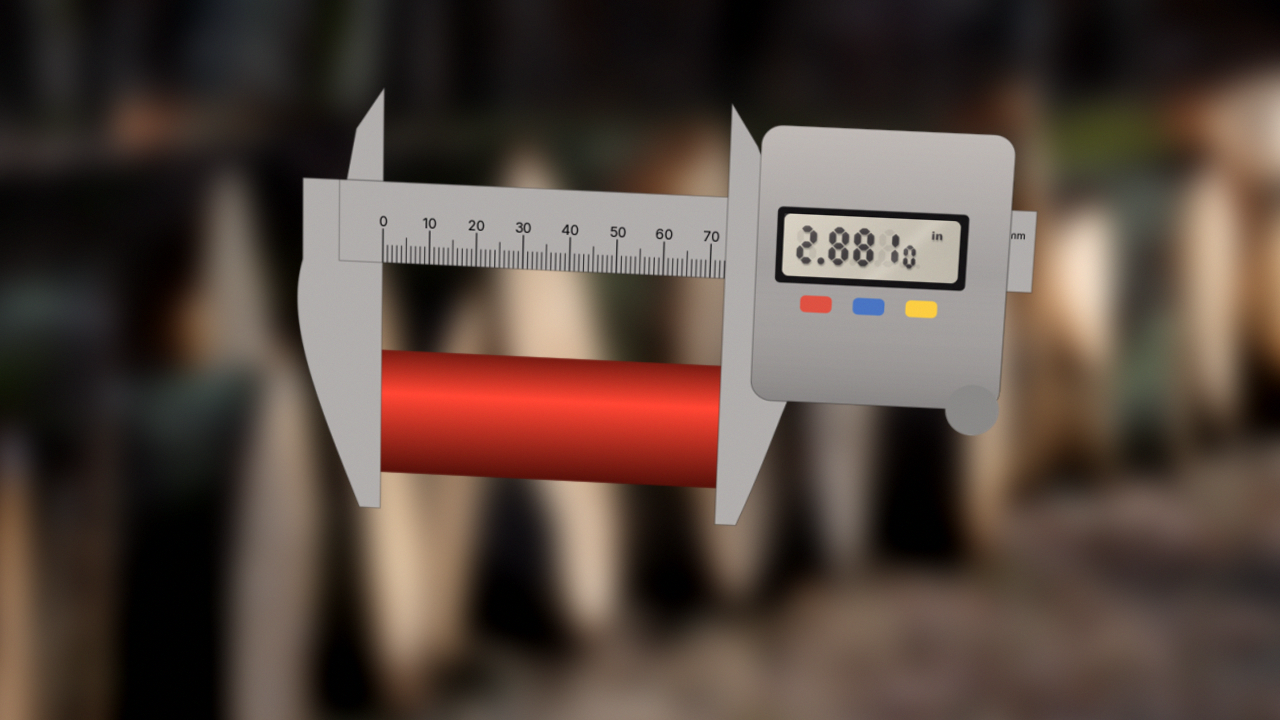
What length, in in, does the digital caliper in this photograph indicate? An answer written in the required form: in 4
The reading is in 2.8810
